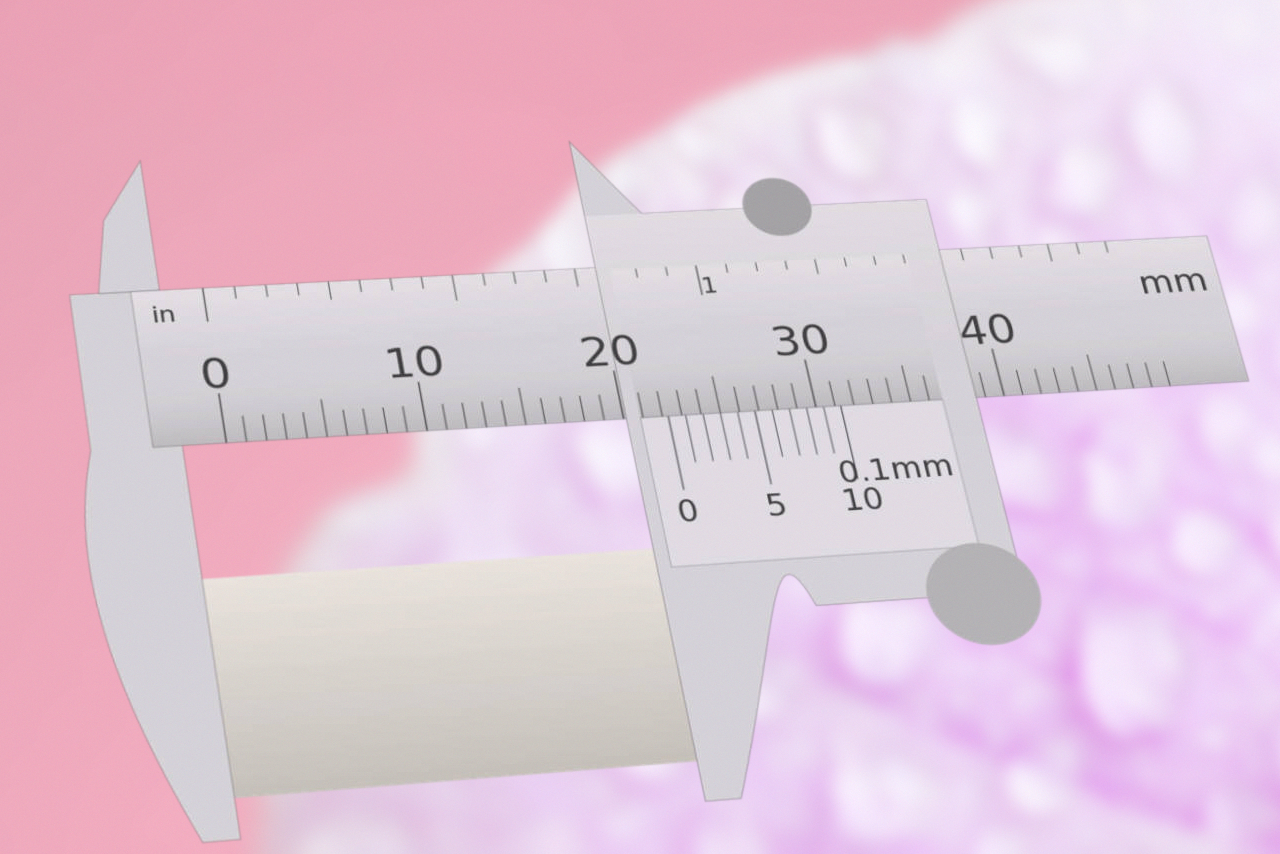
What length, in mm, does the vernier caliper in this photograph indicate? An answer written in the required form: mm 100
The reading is mm 22.3
